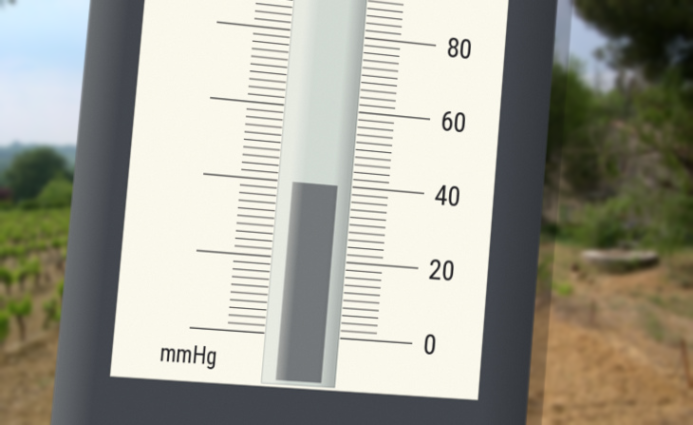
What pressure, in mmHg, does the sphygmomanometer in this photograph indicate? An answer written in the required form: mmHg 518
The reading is mmHg 40
